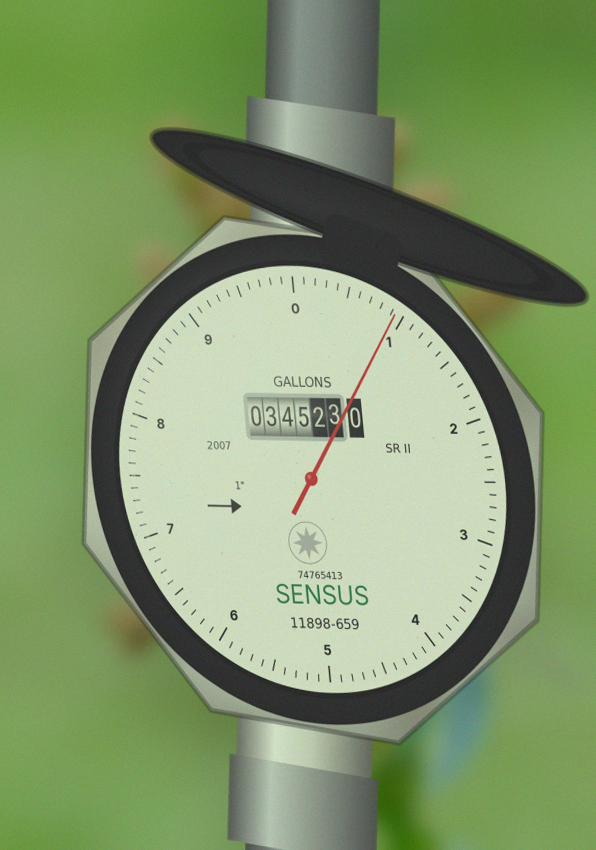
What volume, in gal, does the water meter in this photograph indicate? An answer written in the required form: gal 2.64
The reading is gal 345230.9
